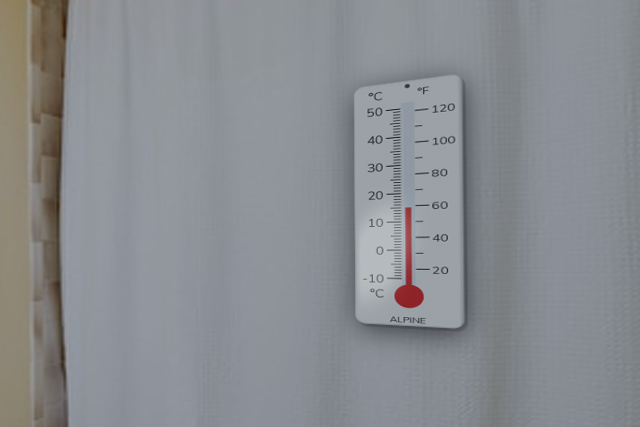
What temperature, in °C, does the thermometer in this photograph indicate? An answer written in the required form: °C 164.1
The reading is °C 15
